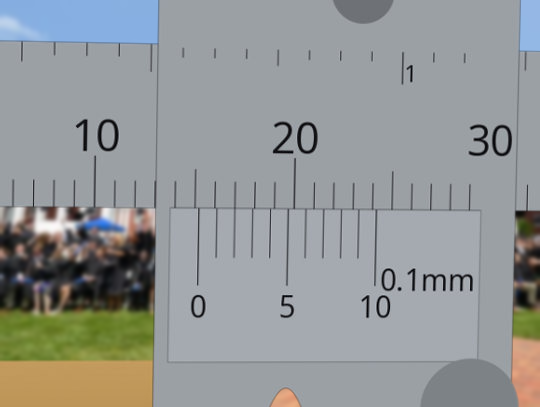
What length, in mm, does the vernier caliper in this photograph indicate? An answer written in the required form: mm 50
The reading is mm 15.2
